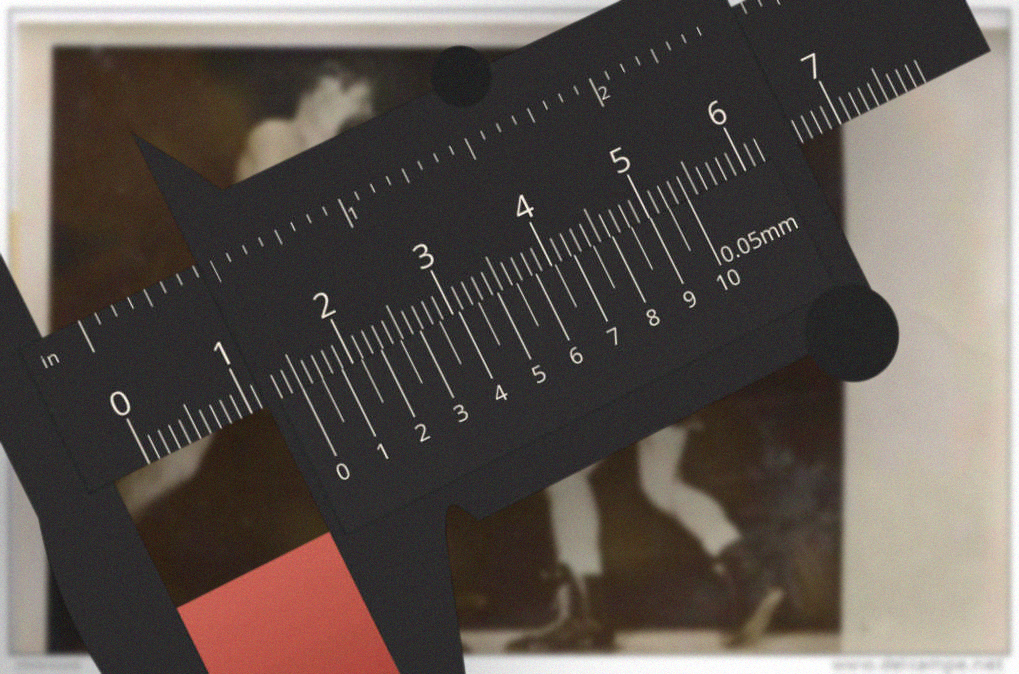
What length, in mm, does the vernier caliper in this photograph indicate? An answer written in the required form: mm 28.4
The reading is mm 15.0
